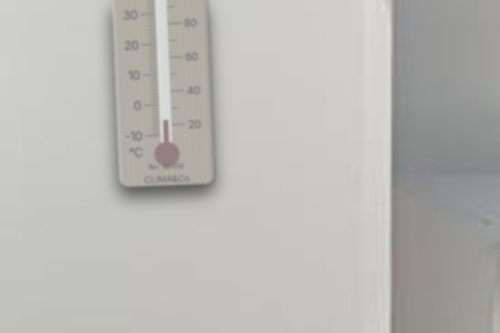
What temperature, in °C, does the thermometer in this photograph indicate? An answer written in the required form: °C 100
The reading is °C -5
